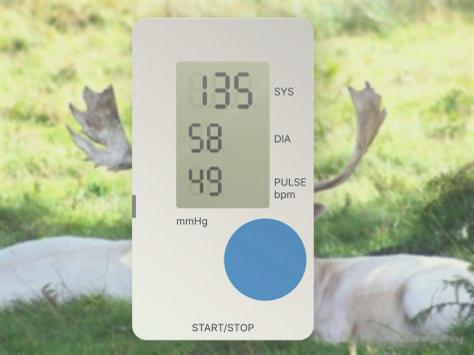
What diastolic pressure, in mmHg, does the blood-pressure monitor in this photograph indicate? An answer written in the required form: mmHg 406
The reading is mmHg 58
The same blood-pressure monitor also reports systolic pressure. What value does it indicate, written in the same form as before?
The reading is mmHg 135
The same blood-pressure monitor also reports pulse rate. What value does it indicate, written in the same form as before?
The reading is bpm 49
